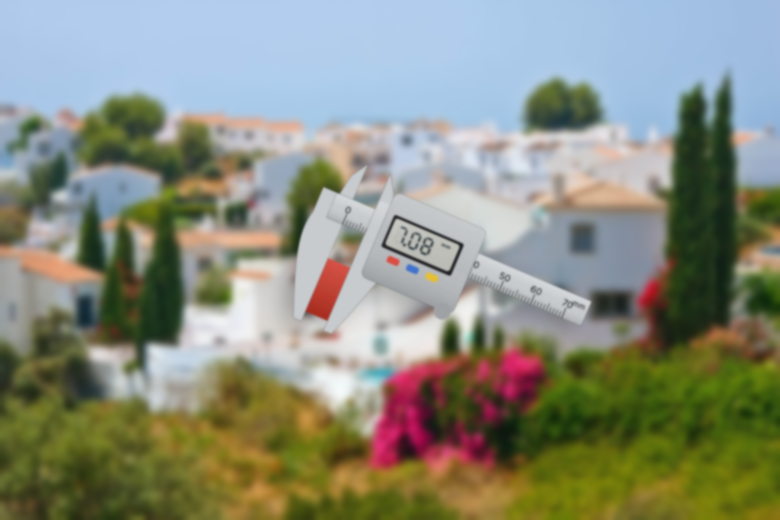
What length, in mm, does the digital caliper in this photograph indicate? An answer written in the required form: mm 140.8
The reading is mm 7.08
